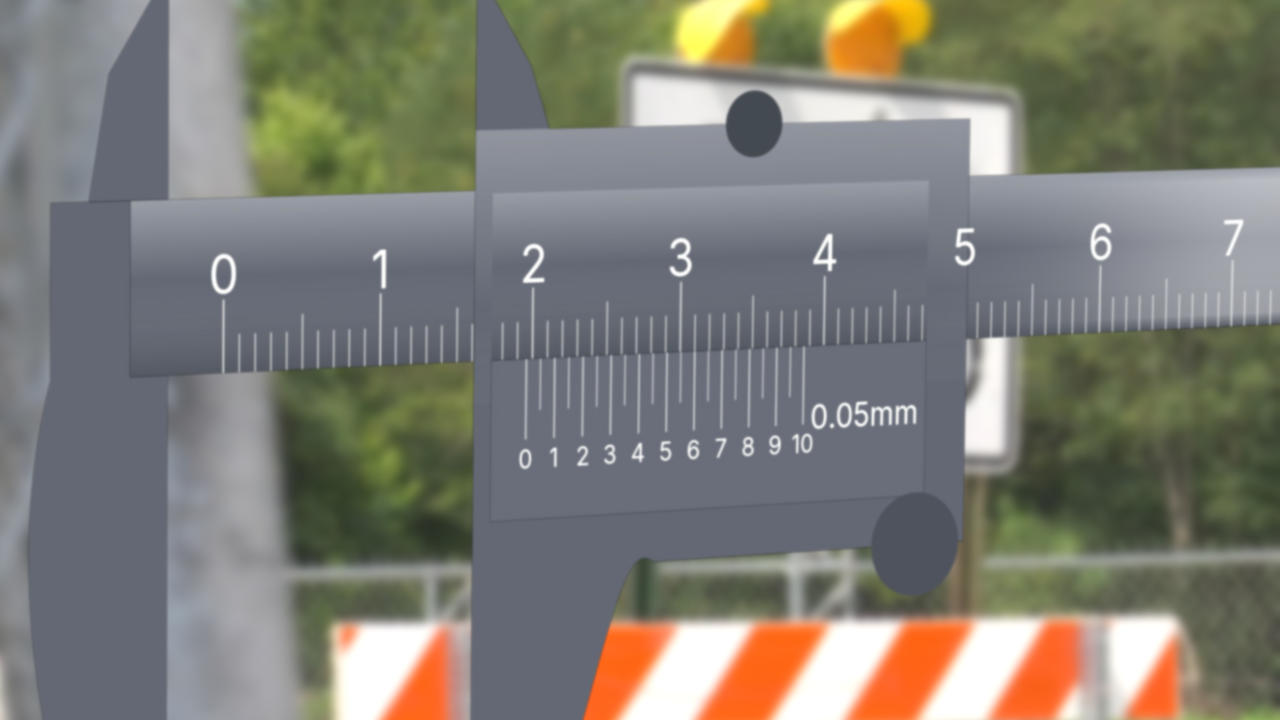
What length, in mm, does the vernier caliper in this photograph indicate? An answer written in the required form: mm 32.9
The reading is mm 19.6
